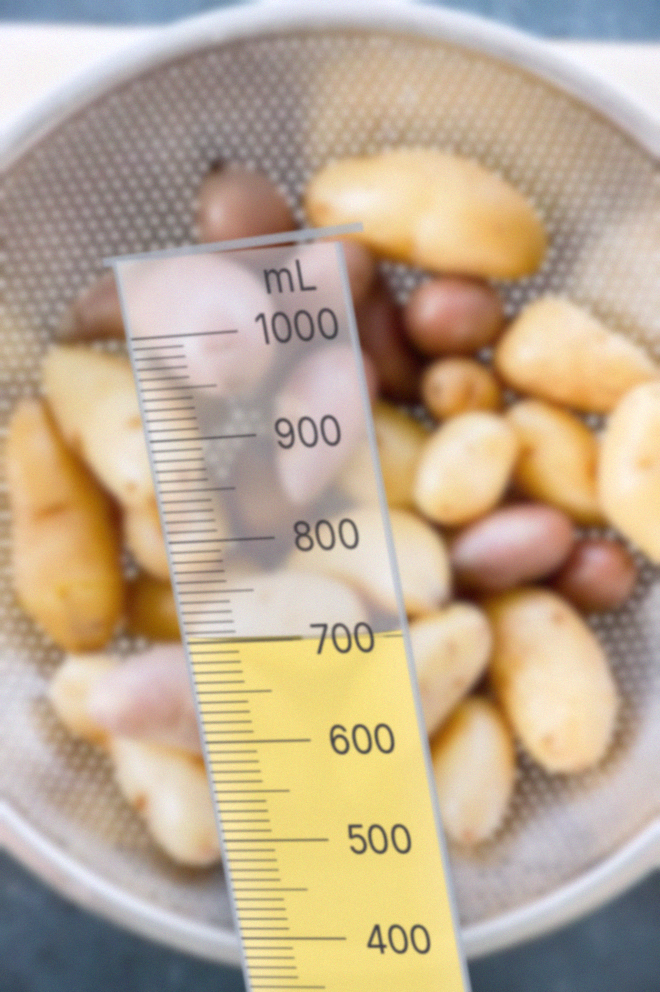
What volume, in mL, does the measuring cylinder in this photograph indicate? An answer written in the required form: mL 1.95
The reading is mL 700
